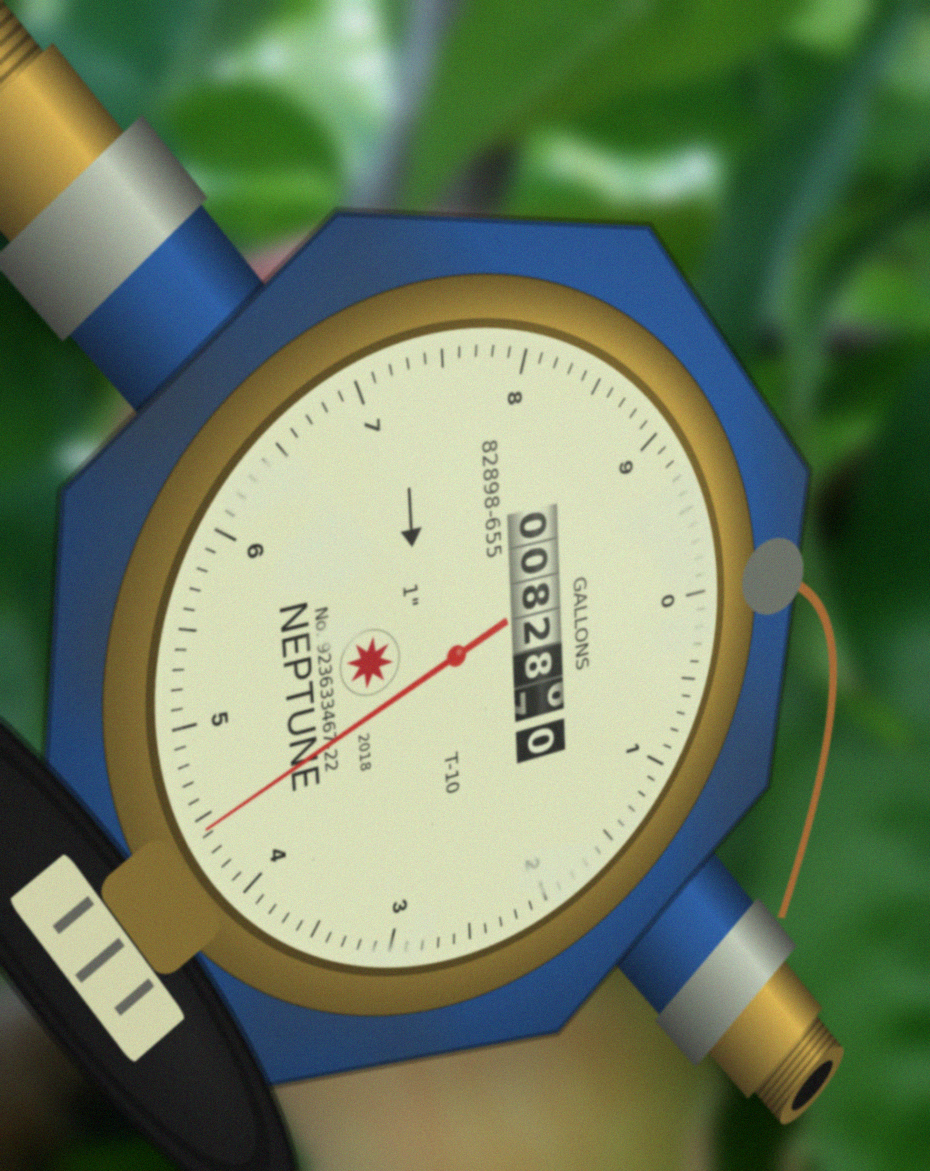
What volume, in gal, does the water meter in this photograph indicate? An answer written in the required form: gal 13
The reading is gal 82864.4
